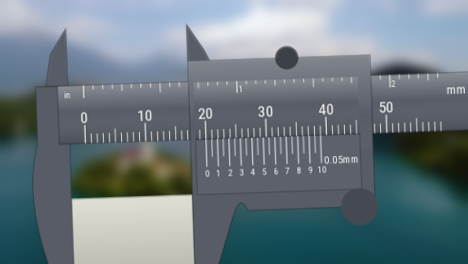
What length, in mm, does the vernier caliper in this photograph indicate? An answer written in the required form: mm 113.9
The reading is mm 20.0
